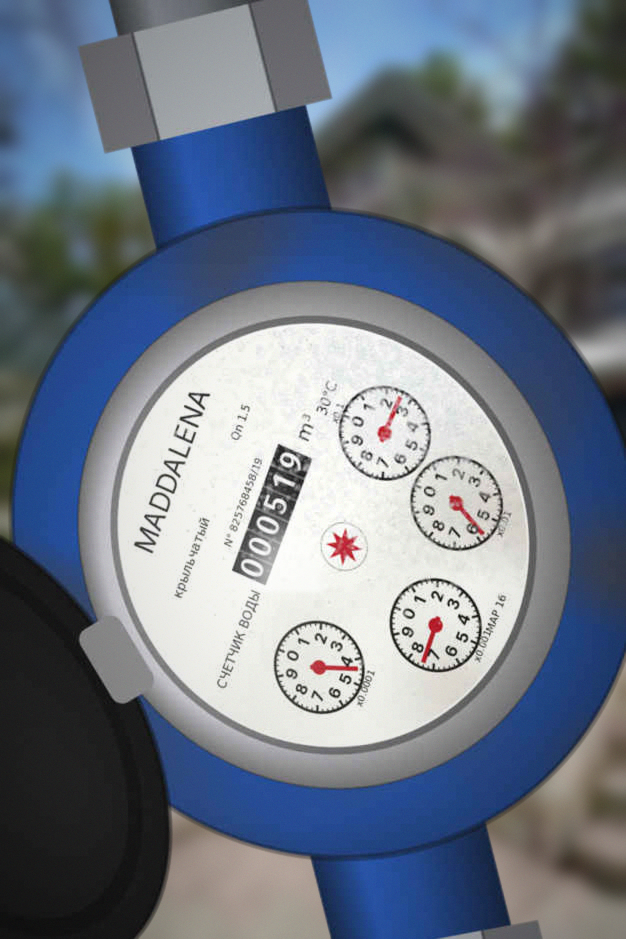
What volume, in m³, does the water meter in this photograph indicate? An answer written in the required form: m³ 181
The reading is m³ 519.2574
